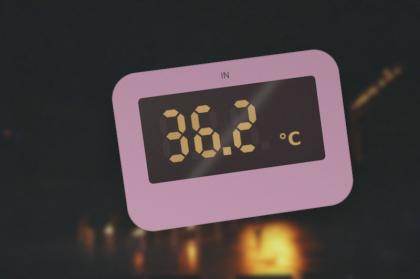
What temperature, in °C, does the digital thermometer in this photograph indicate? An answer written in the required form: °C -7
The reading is °C 36.2
